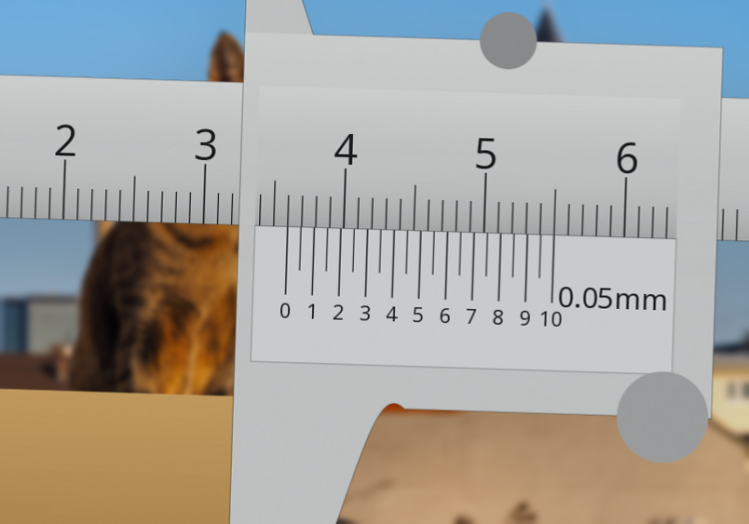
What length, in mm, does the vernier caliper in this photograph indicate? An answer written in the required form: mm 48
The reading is mm 36.0
